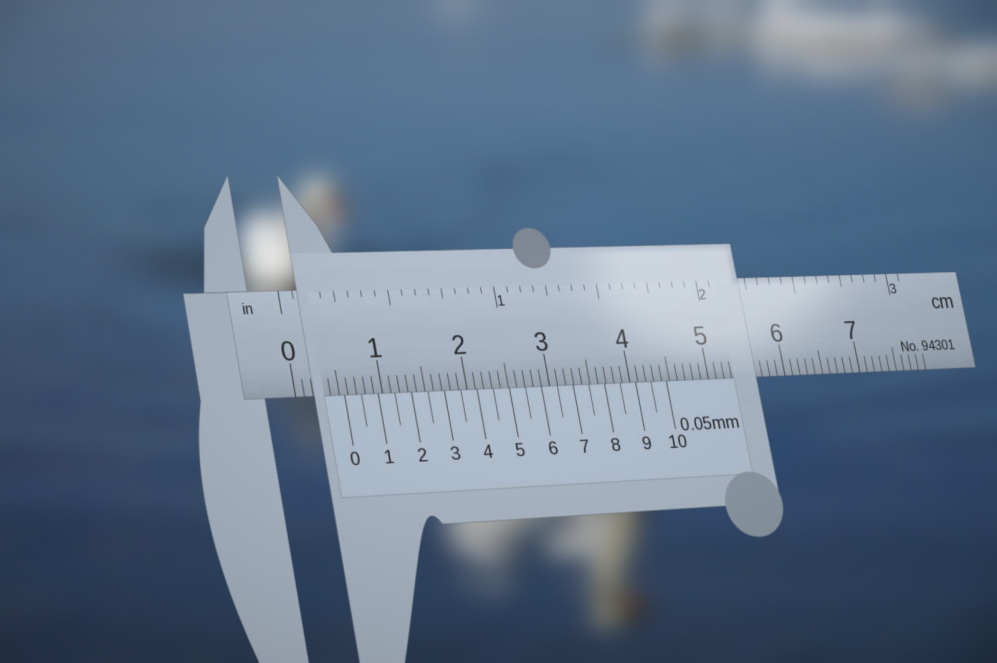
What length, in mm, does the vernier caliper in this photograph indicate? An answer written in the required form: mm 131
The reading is mm 5.6
